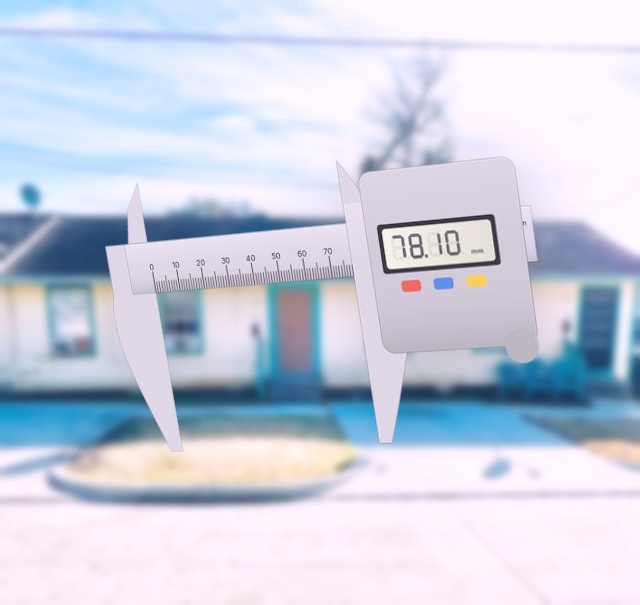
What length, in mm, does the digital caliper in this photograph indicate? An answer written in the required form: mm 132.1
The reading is mm 78.10
